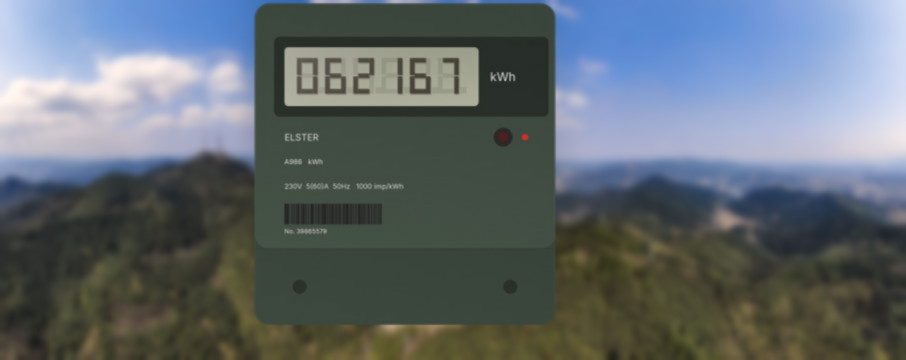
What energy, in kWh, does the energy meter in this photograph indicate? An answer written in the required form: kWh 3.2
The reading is kWh 62167
